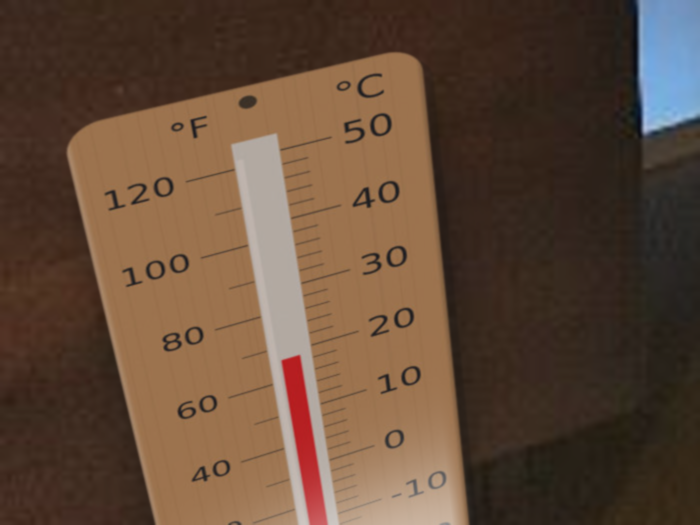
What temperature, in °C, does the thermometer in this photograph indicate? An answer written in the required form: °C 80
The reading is °C 19
